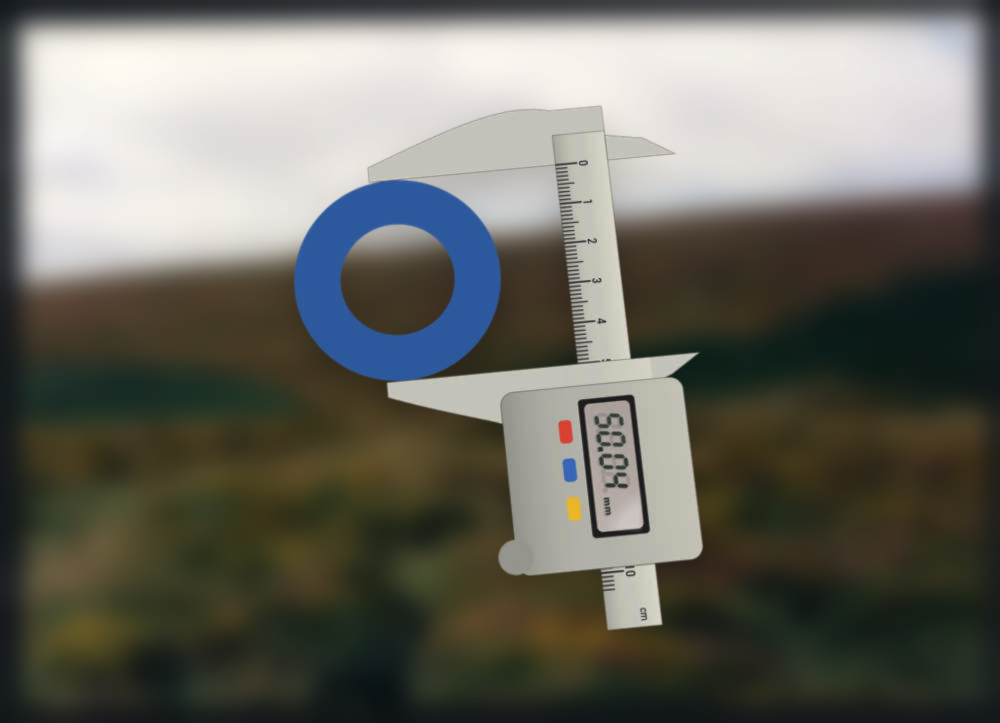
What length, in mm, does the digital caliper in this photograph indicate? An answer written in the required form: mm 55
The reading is mm 50.04
